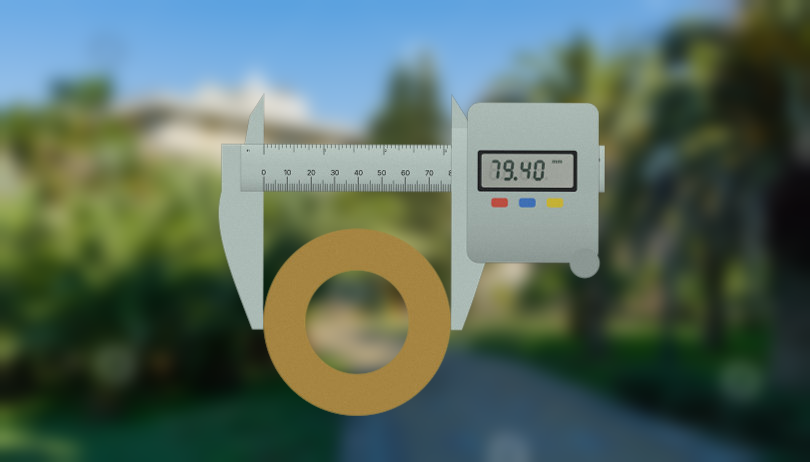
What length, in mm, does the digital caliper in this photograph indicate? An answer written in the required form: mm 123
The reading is mm 79.40
